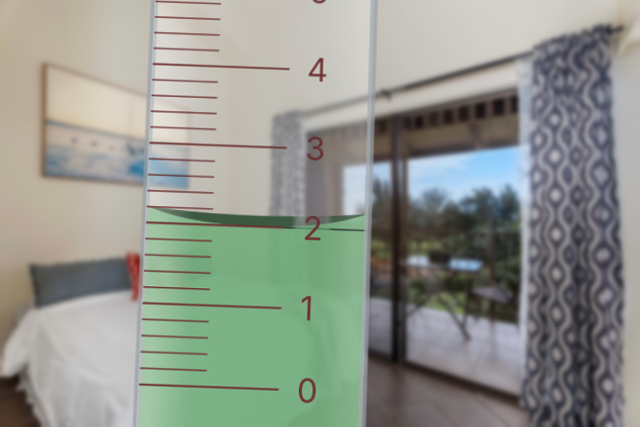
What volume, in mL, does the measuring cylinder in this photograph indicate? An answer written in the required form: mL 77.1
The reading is mL 2
